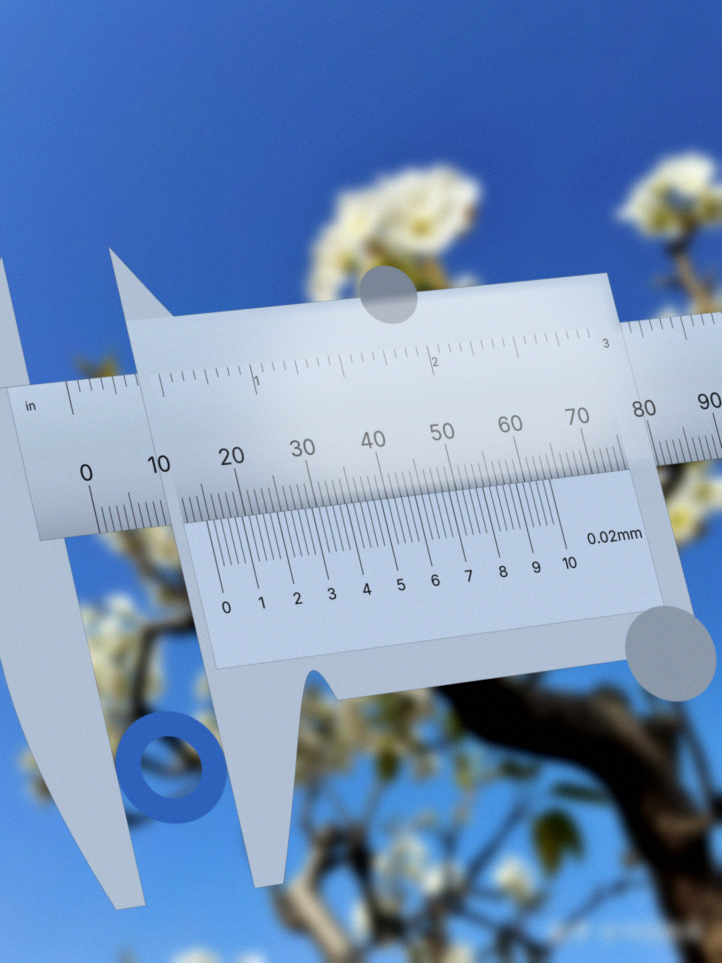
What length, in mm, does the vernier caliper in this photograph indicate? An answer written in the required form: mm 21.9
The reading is mm 14.6
